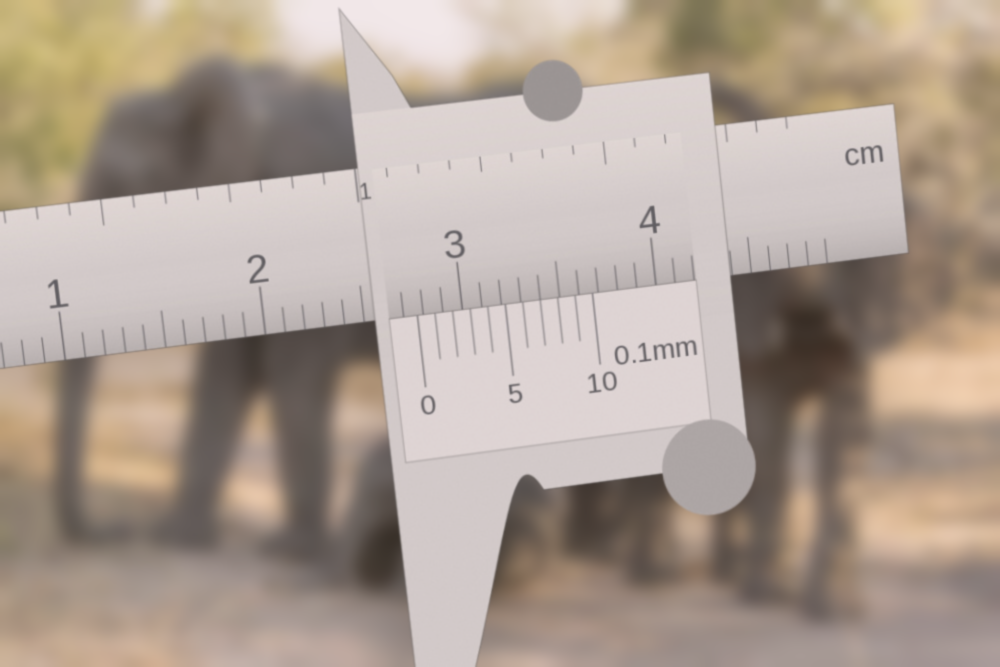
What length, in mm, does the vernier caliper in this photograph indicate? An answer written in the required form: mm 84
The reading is mm 27.7
